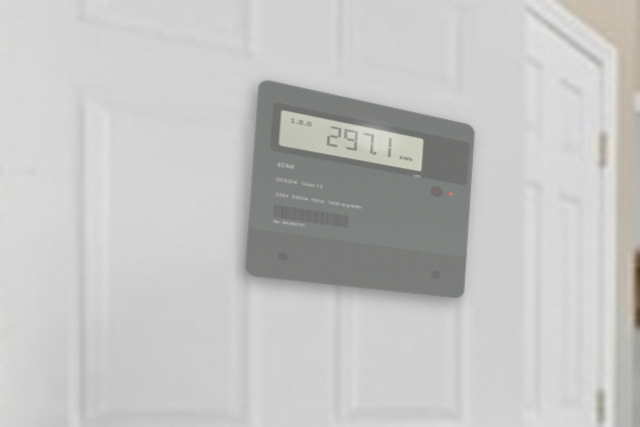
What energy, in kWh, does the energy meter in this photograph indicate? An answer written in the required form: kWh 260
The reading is kWh 297.1
